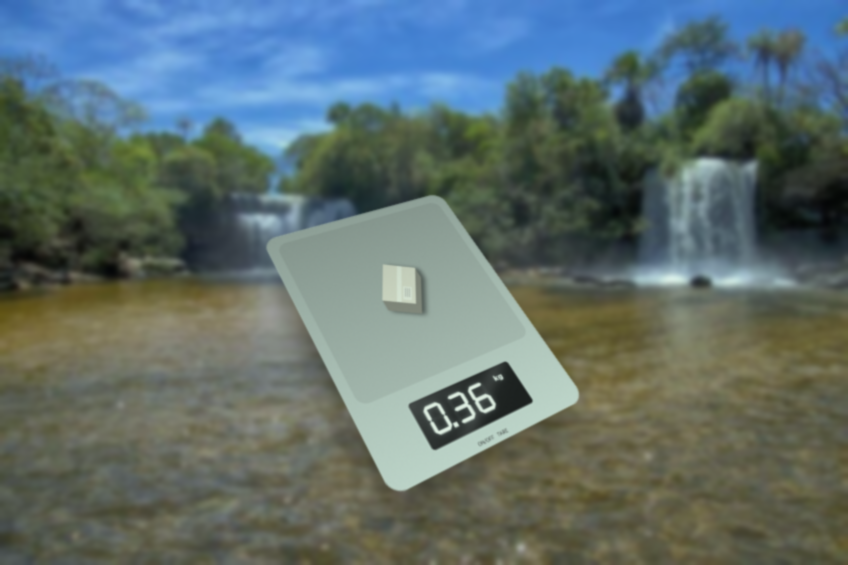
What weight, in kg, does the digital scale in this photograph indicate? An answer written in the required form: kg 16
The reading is kg 0.36
